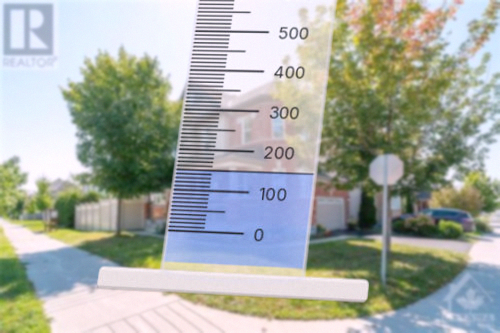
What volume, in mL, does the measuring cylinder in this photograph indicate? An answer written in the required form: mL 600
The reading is mL 150
